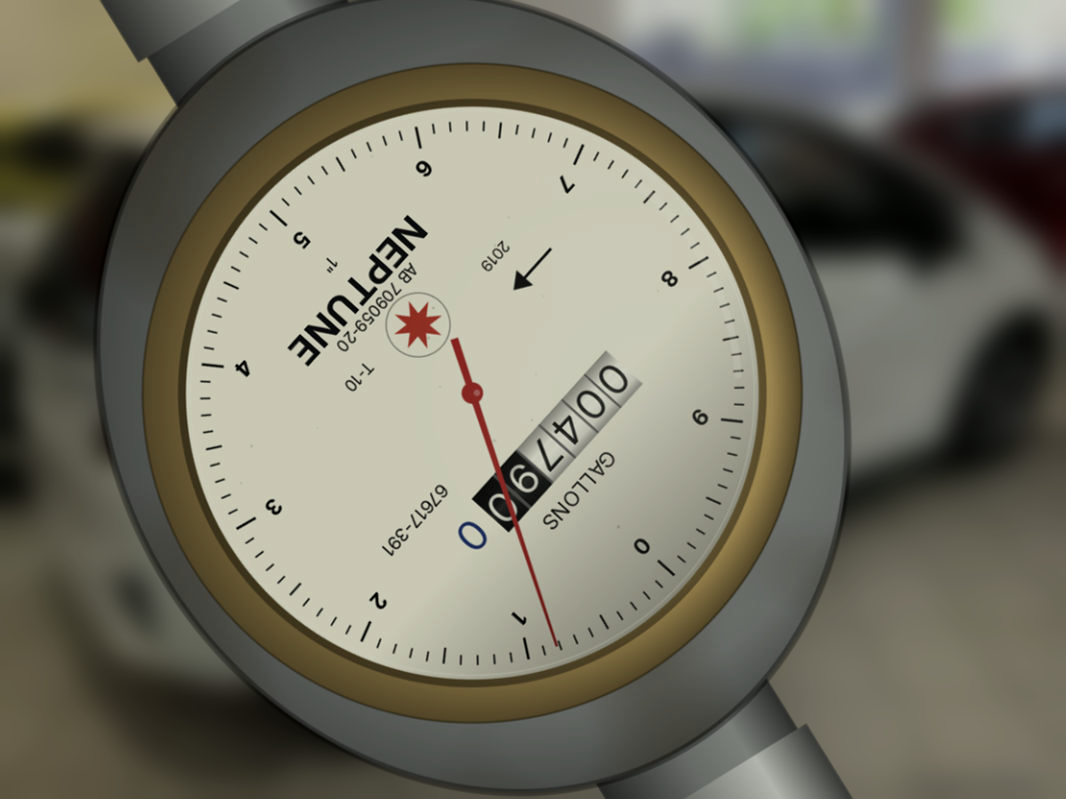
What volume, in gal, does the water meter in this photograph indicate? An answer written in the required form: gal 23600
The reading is gal 47900.8
